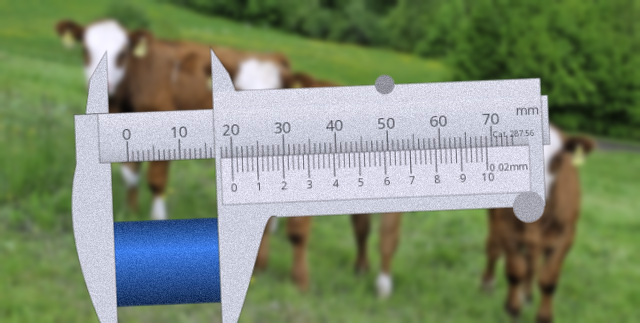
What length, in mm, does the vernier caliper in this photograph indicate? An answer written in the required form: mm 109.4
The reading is mm 20.0
